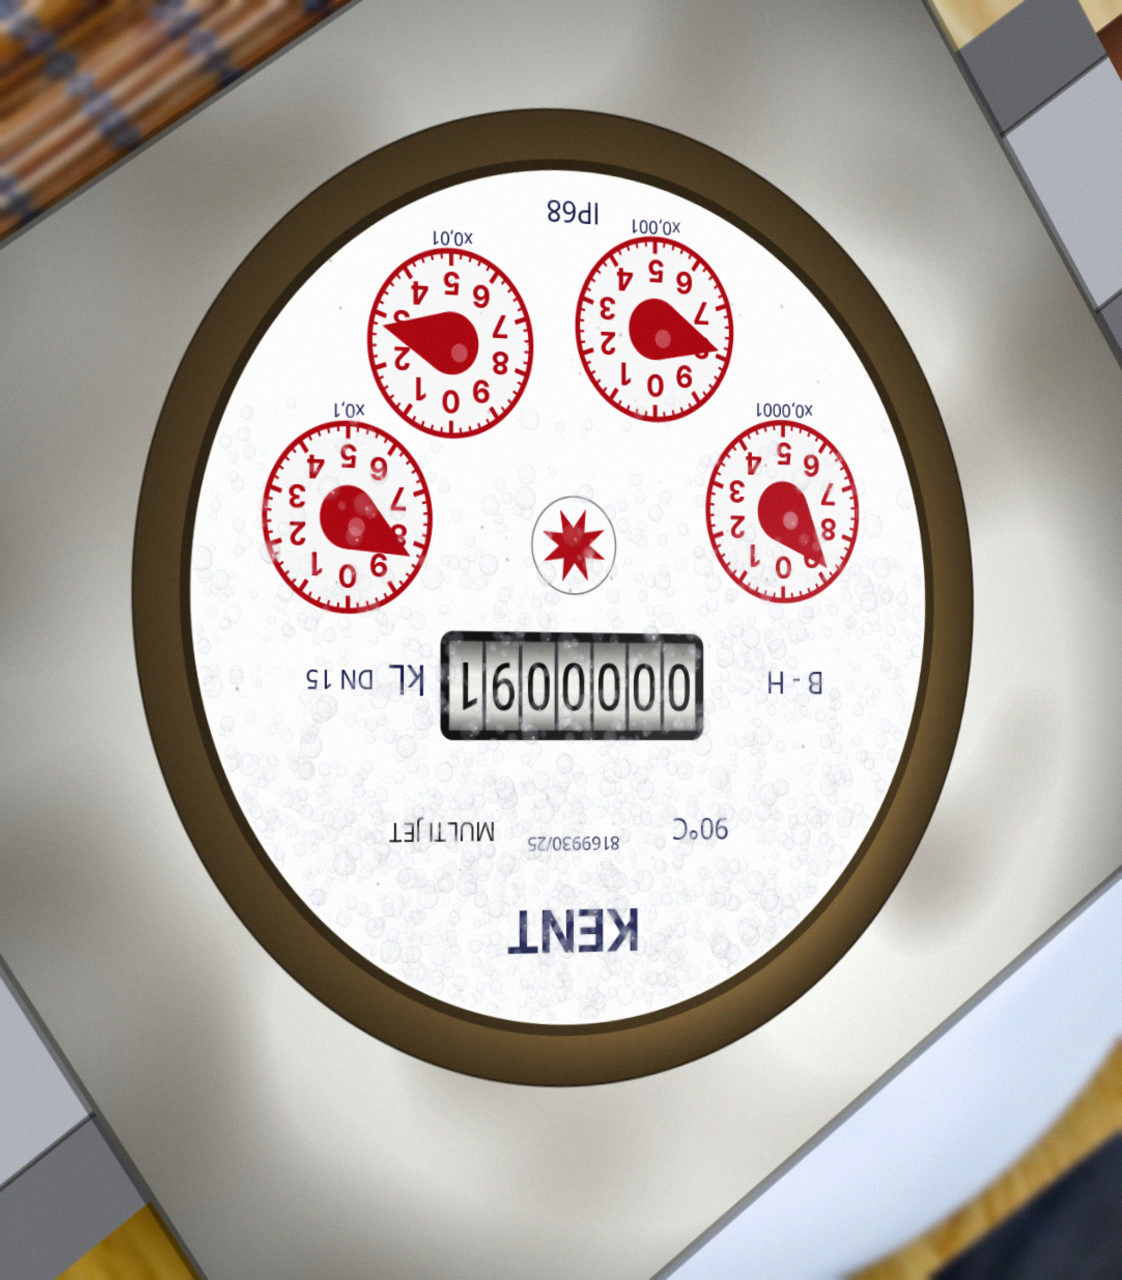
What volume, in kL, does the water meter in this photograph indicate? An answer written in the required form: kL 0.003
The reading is kL 91.8278
